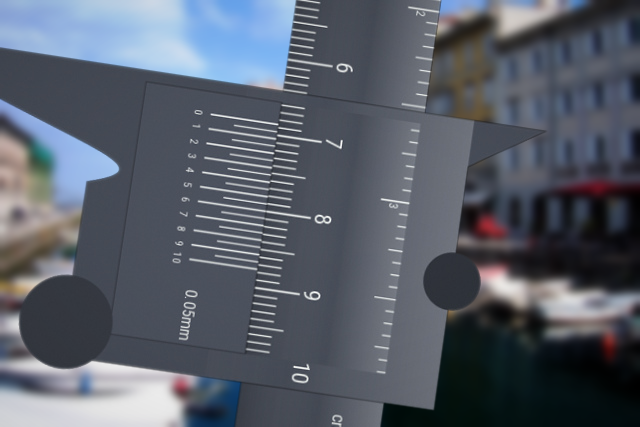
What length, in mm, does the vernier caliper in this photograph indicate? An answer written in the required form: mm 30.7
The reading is mm 68.6
